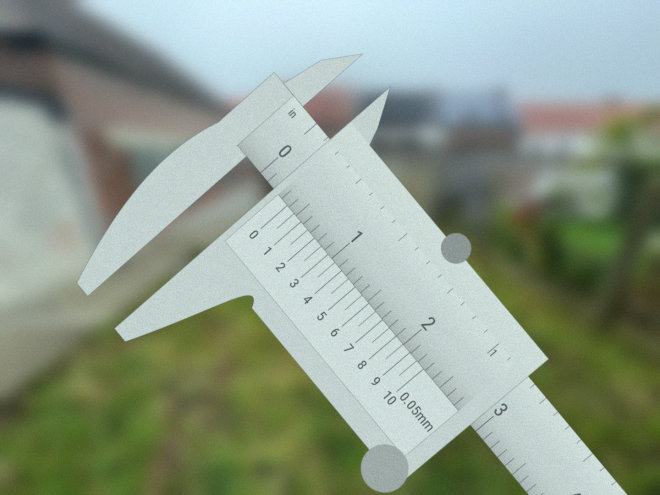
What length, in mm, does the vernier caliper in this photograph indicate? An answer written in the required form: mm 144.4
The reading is mm 3.8
